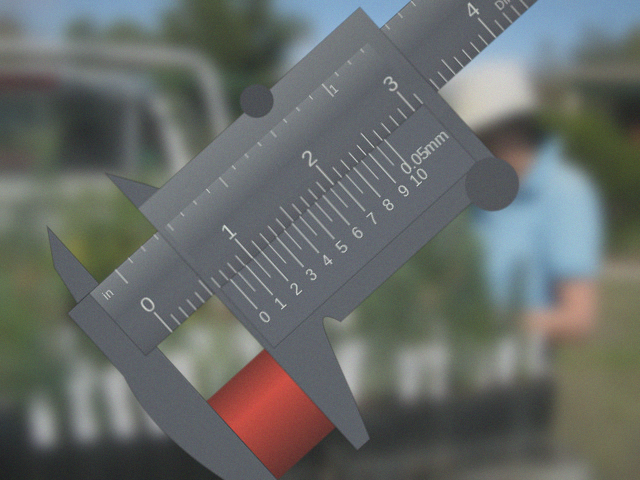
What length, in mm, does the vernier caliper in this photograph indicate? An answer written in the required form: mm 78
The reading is mm 7.2
